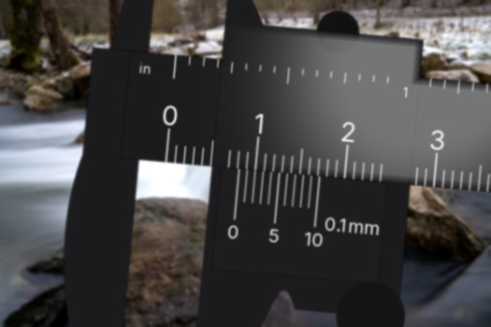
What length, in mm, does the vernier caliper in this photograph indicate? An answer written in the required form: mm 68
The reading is mm 8.2
